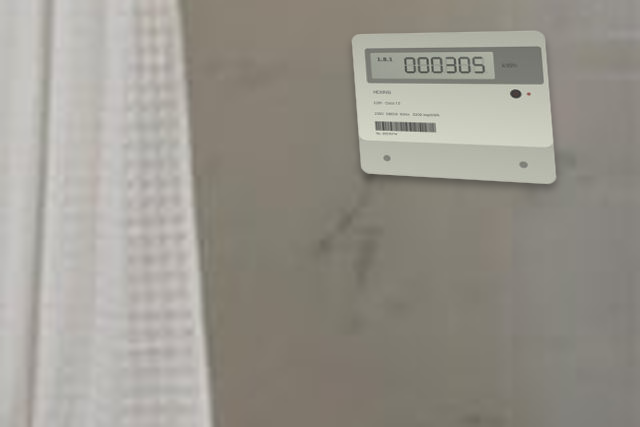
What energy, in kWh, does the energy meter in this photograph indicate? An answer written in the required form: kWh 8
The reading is kWh 305
